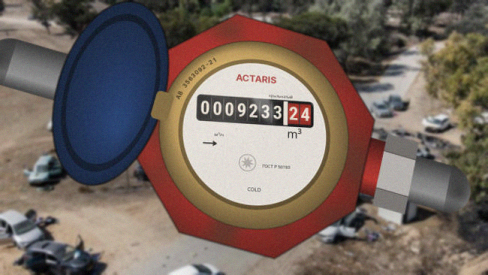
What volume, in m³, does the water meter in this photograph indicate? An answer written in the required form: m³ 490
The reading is m³ 9233.24
